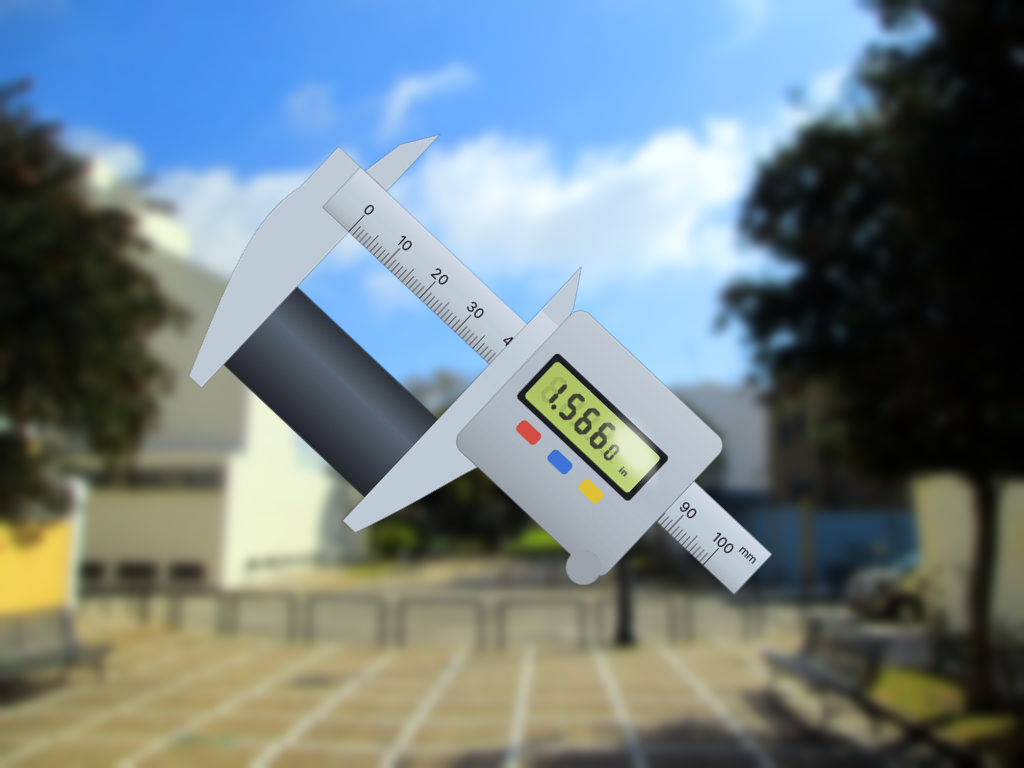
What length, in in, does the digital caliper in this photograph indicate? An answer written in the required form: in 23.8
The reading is in 1.5660
